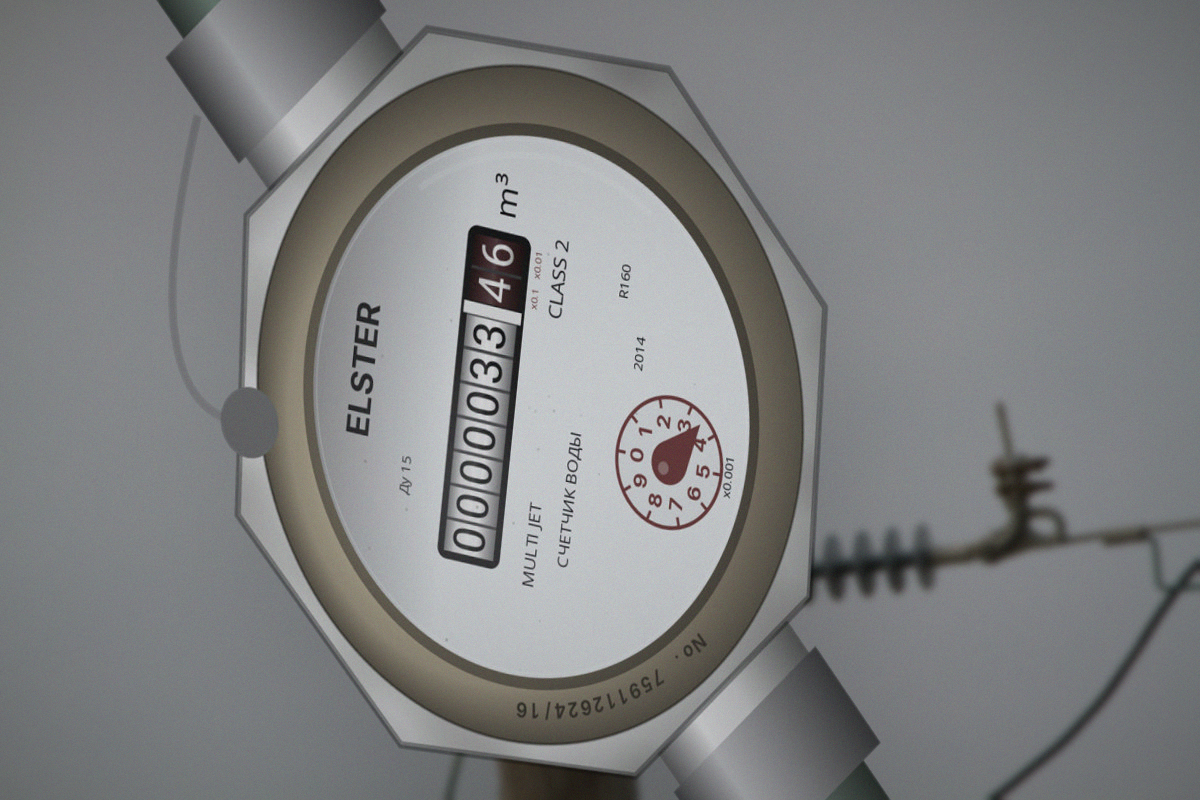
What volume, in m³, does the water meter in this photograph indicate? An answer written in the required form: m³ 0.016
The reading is m³ 33.463
